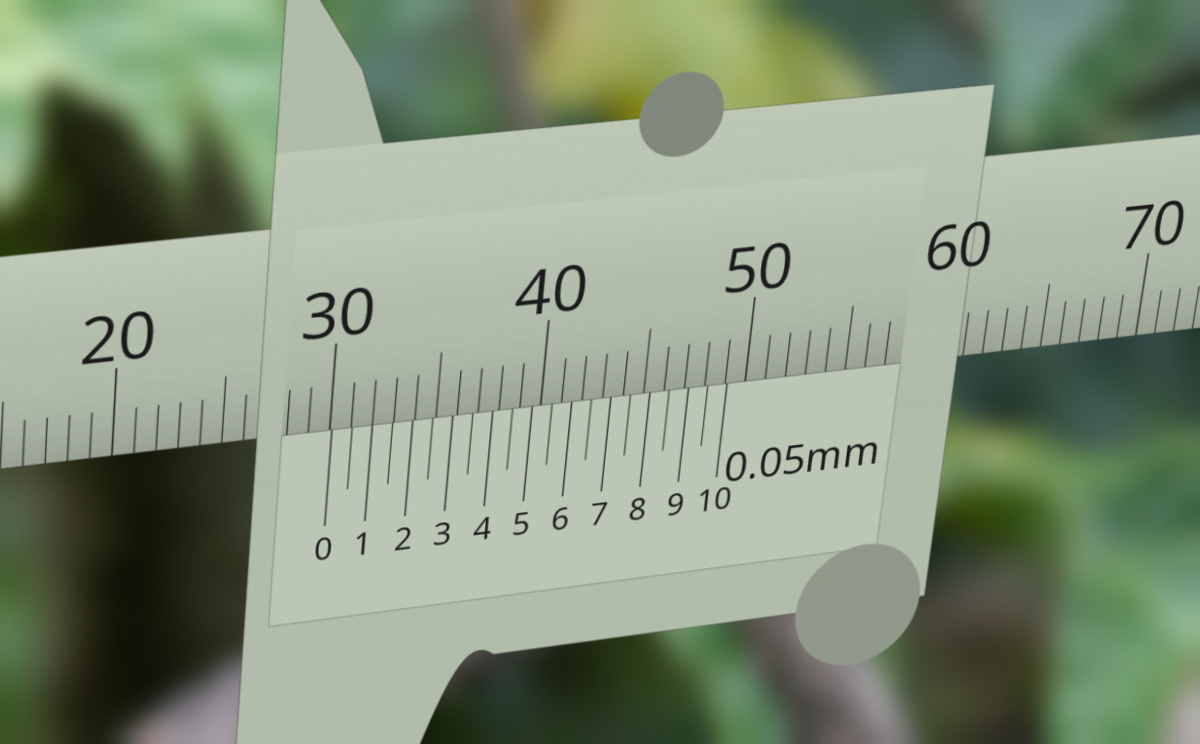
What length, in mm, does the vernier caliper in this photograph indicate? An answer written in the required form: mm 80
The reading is mm 30.1
